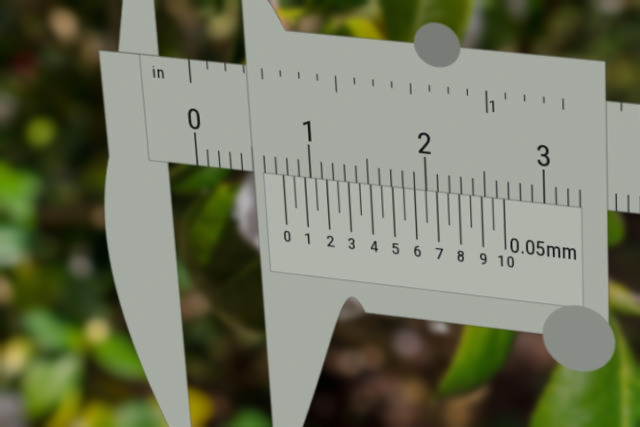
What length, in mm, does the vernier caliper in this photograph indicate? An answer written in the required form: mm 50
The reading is mm 7.6
